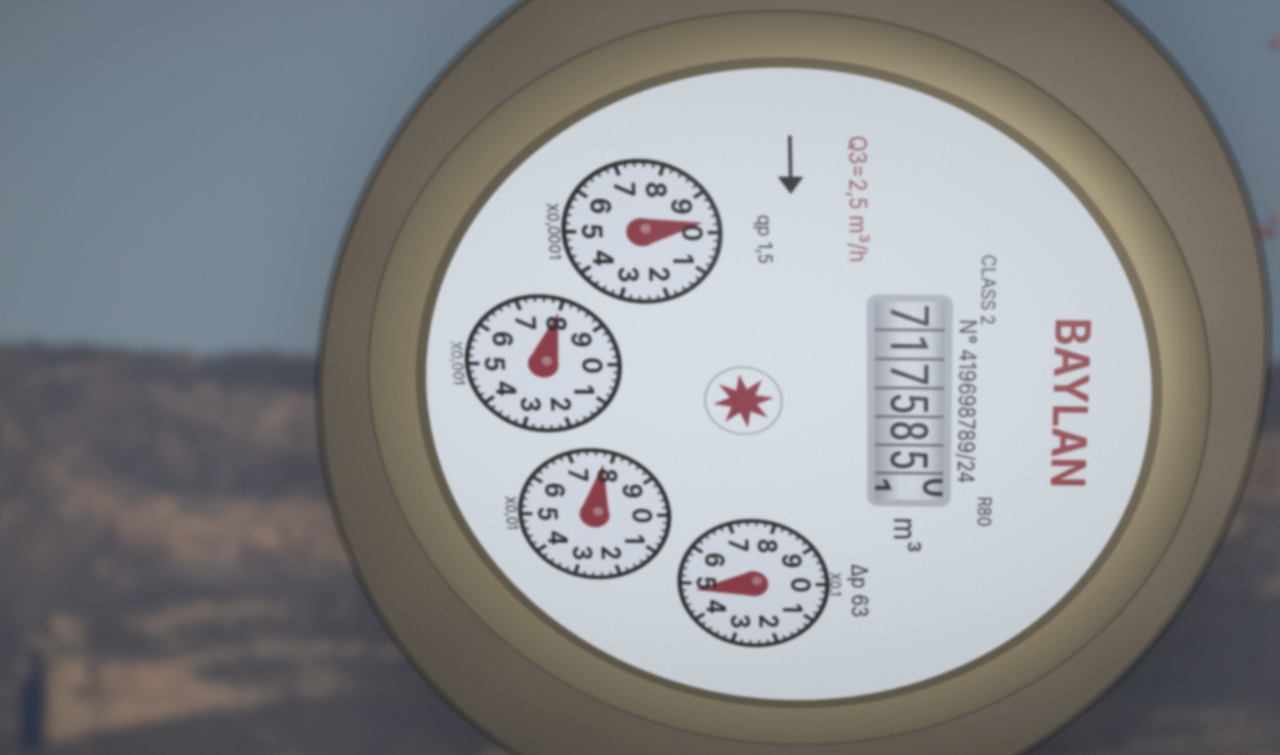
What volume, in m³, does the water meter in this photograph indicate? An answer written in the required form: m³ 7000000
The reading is m³ 7175850.4779
